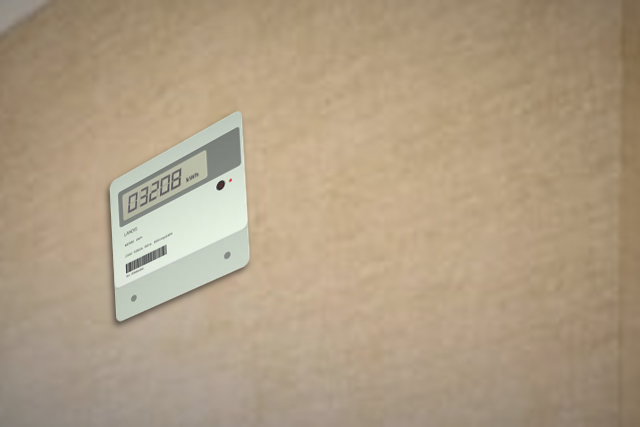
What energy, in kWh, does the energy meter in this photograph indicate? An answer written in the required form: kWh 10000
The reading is kWh 3208
